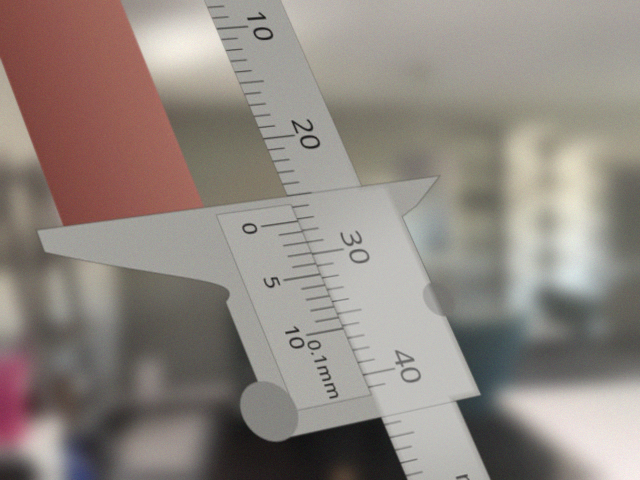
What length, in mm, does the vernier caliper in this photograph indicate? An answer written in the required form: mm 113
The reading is mm 27.2
